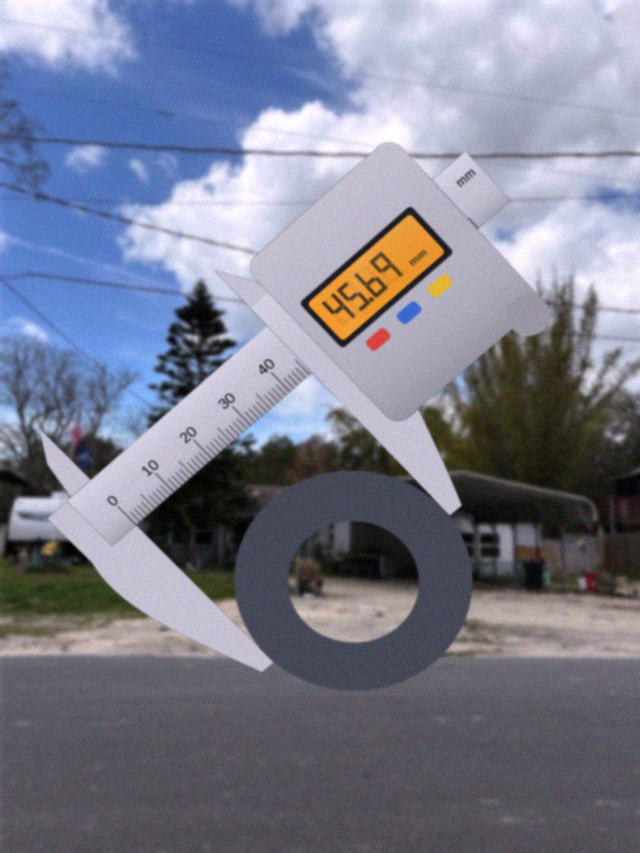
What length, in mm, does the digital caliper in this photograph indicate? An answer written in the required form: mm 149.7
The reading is mm 45.69
